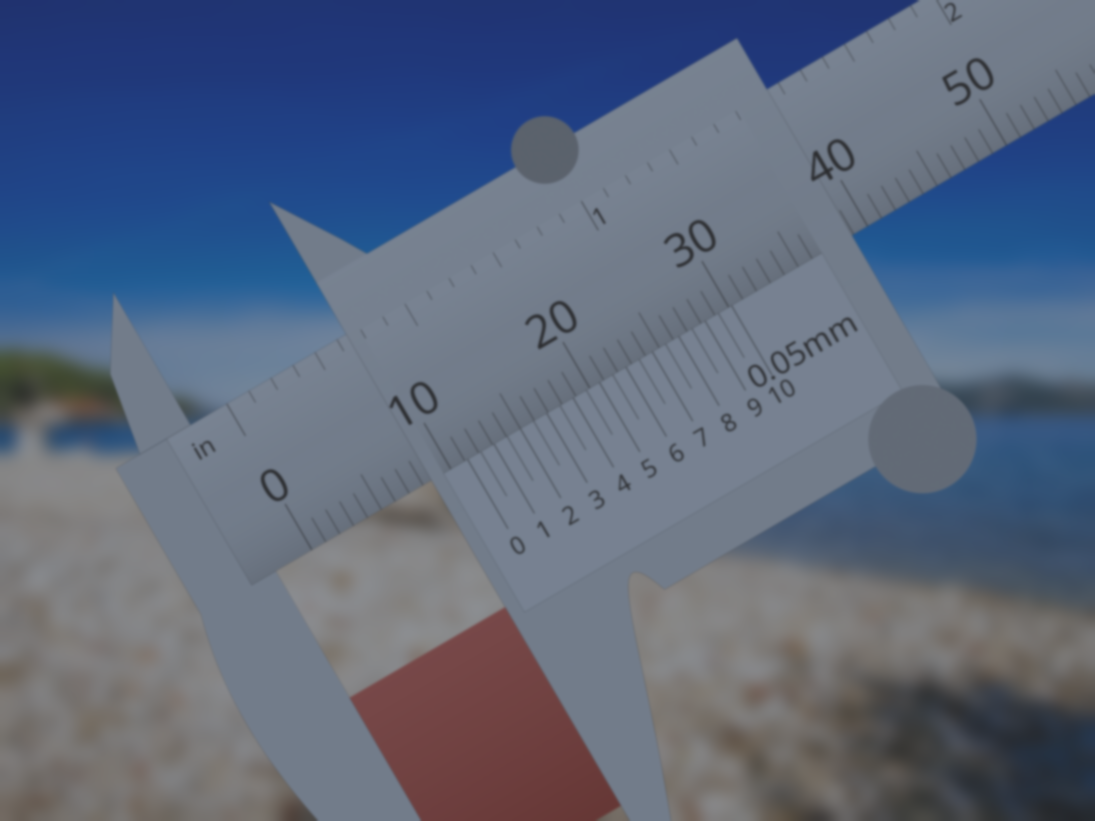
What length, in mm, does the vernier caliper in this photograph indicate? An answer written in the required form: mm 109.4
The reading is mm 11.2
